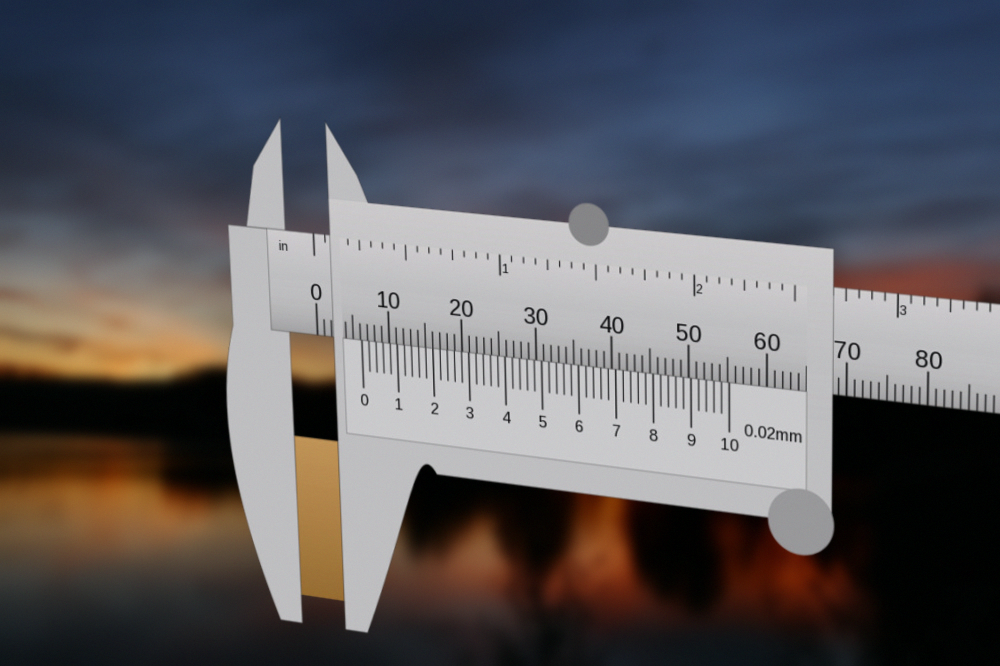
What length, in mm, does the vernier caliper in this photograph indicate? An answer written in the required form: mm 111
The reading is mm 6.2
